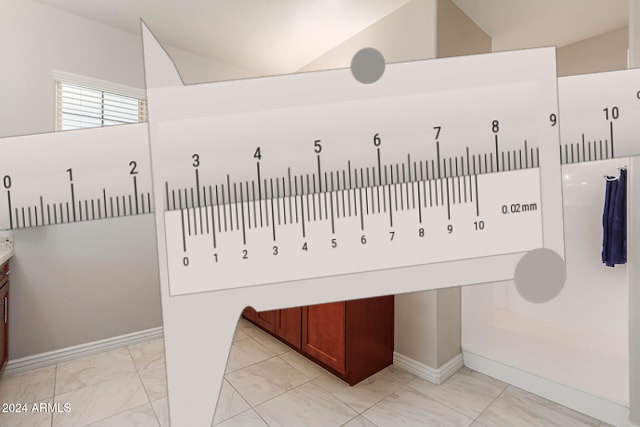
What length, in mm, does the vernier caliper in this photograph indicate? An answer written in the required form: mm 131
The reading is mm 27.2
